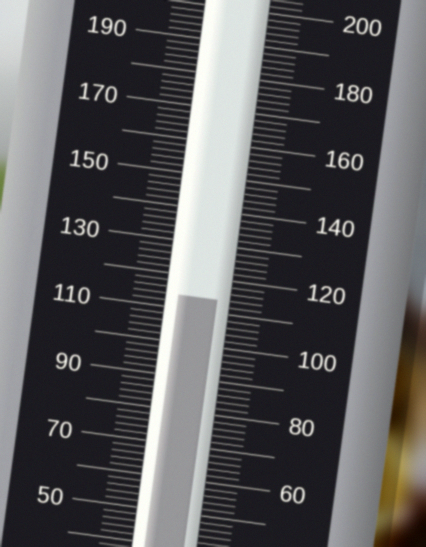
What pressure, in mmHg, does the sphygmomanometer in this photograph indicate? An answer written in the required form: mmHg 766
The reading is mmHg 114
